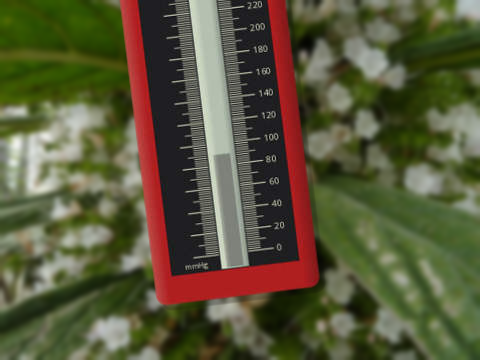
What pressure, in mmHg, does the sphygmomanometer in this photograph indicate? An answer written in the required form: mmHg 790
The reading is mmHg 90
